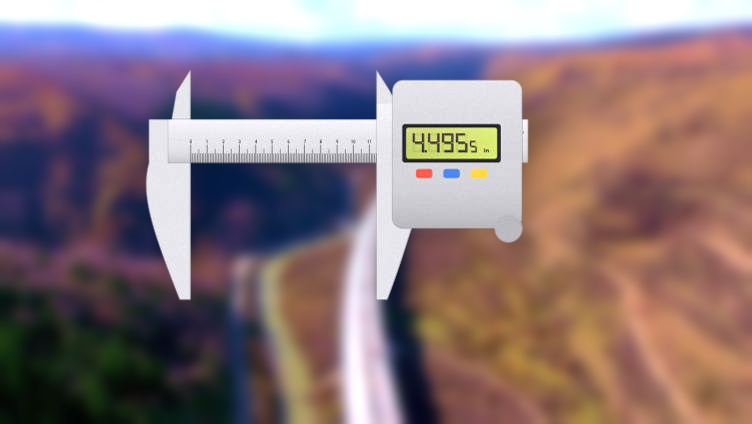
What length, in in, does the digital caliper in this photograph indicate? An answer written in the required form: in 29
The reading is in 4.4955
